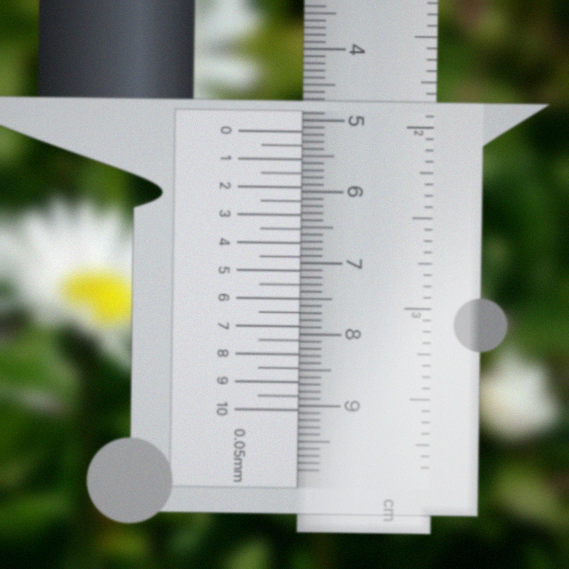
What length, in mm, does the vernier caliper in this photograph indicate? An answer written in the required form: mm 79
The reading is mm 51.6
